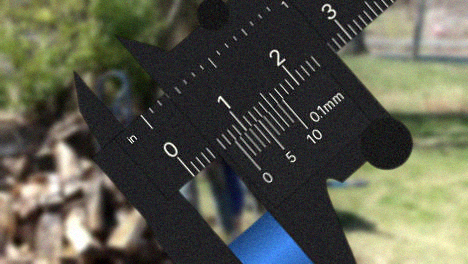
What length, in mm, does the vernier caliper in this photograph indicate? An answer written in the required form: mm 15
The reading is mm 7.8
